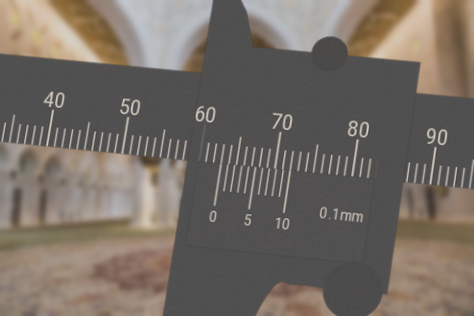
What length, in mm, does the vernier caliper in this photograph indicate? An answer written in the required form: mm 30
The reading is mm 63.0
